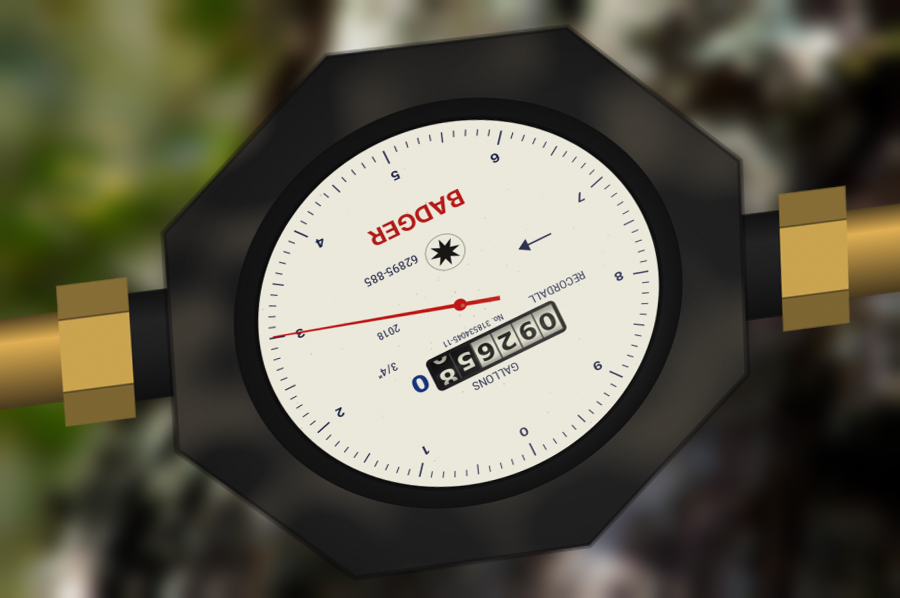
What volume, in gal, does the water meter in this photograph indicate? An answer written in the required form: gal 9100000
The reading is gal 926583.0
